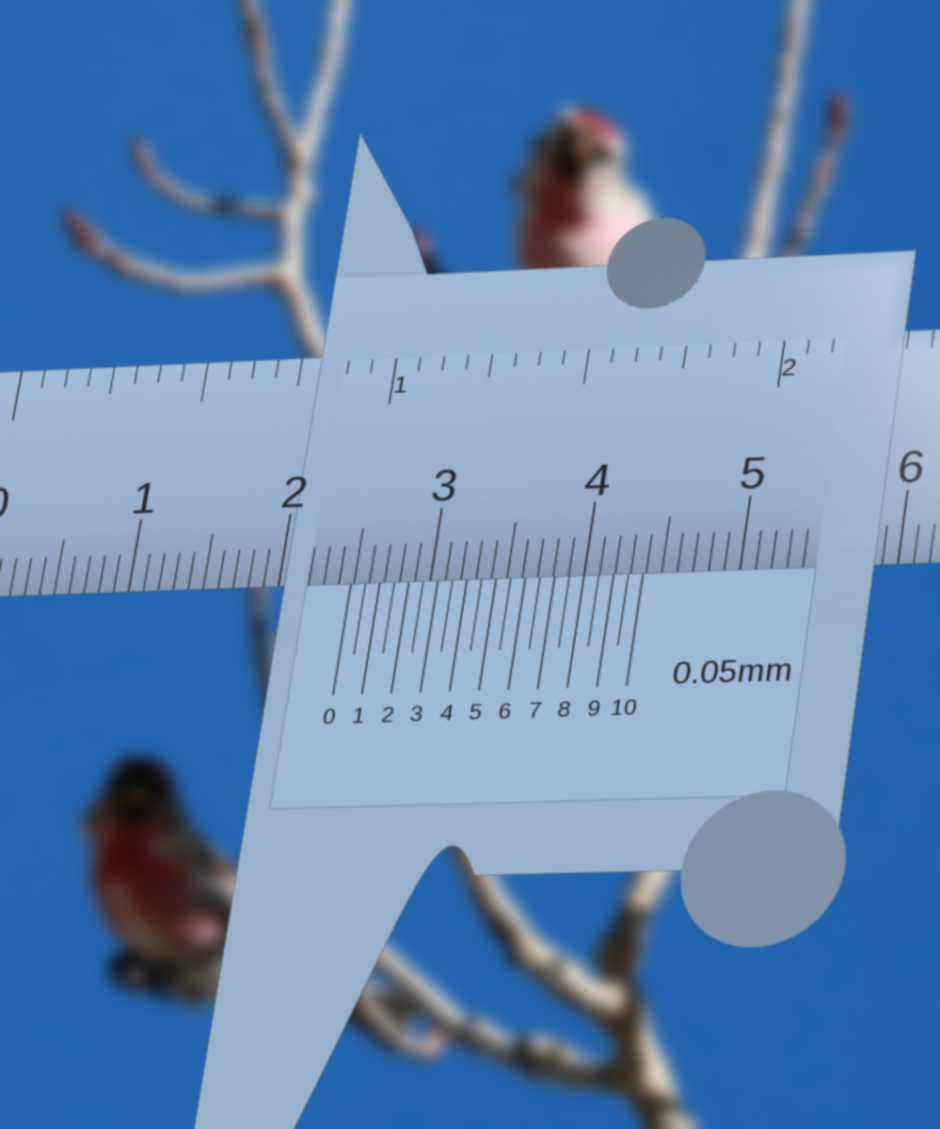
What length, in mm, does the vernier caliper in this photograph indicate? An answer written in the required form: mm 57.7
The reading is mm 24.8
